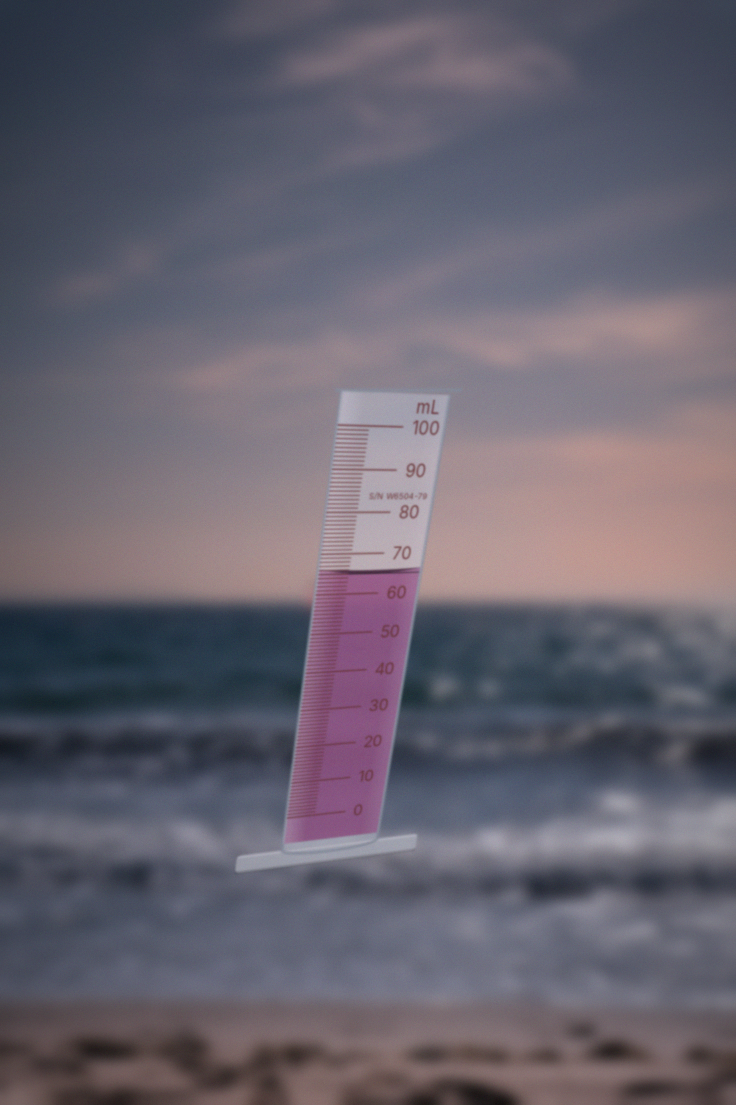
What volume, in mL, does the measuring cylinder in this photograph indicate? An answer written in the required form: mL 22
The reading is mL 65
